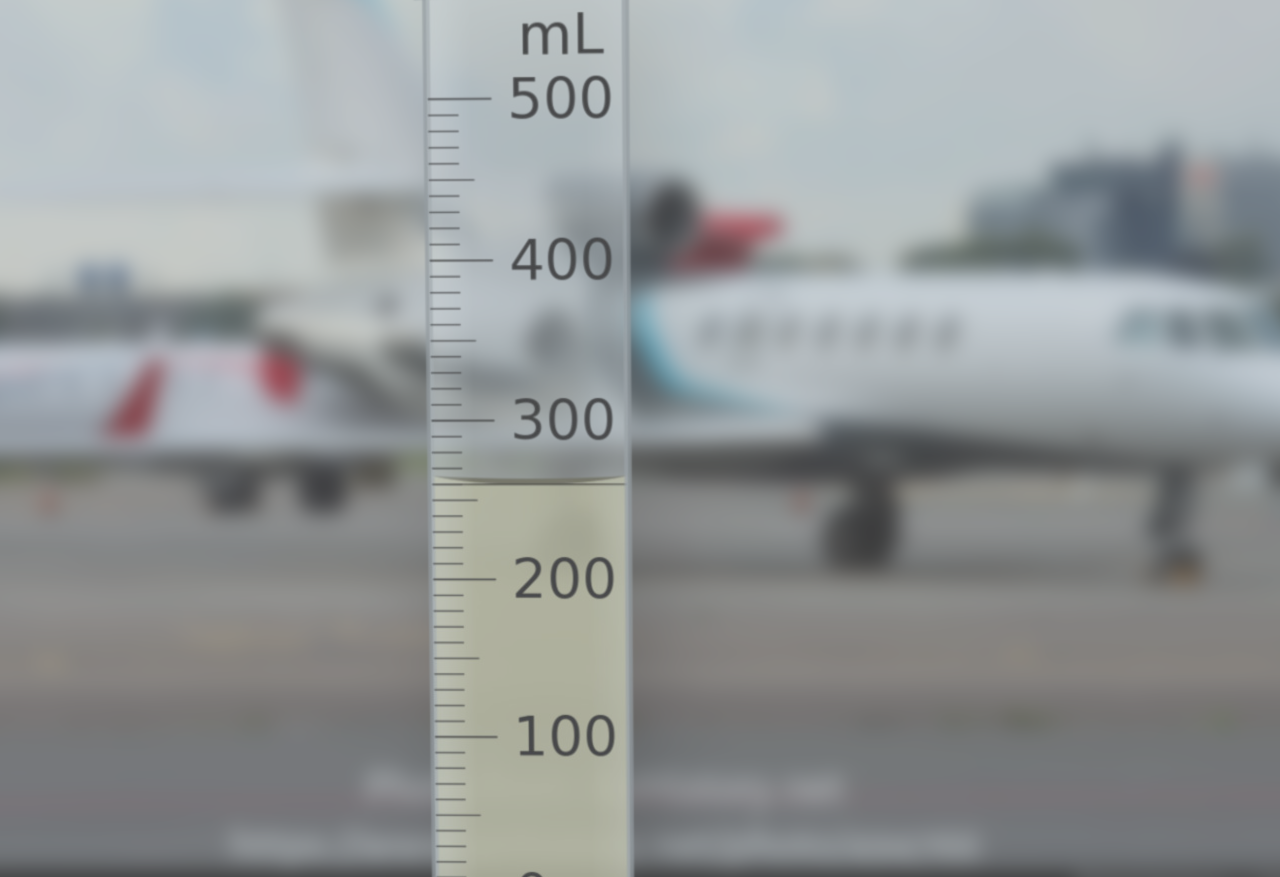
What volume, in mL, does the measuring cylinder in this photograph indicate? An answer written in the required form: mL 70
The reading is mL 260
